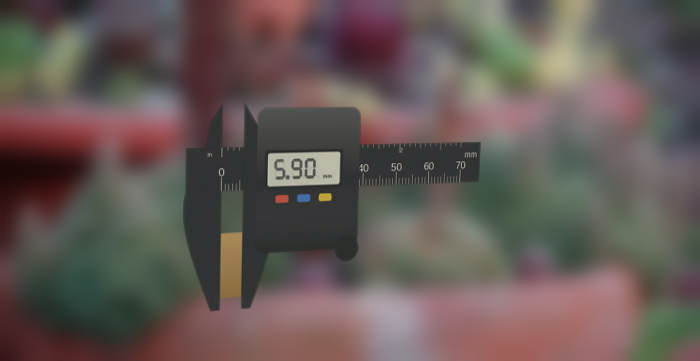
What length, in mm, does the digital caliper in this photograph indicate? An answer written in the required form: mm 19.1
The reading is mm 5.90
